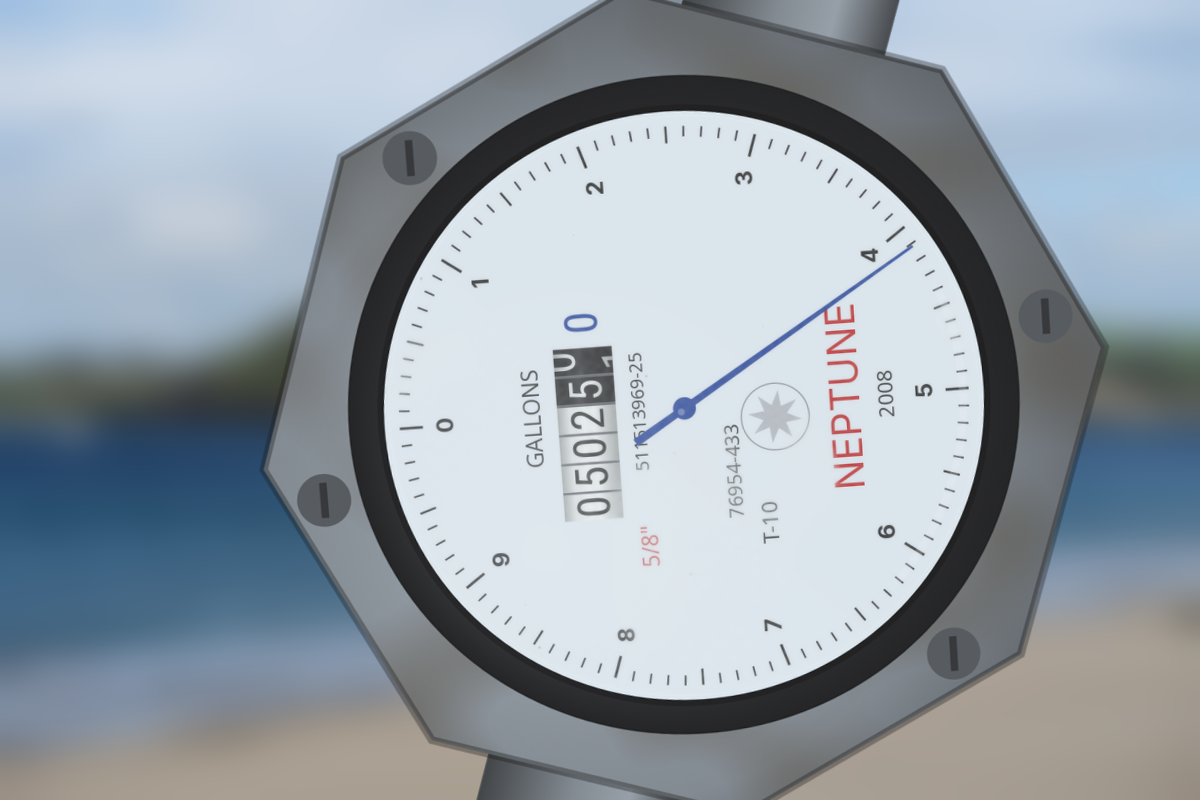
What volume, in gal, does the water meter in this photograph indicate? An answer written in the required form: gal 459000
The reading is gal 502504.1
